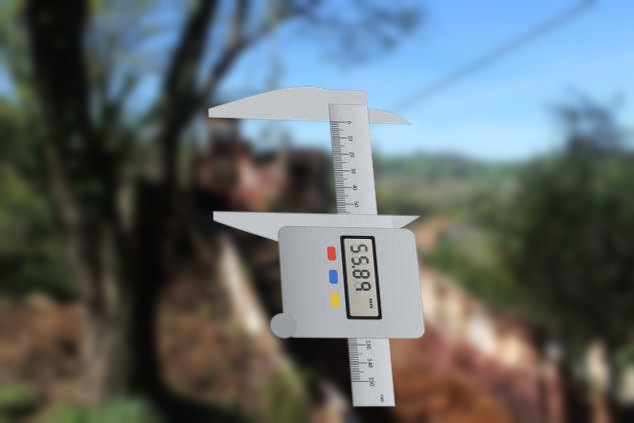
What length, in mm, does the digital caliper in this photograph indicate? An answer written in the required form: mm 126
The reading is mm 55.89
